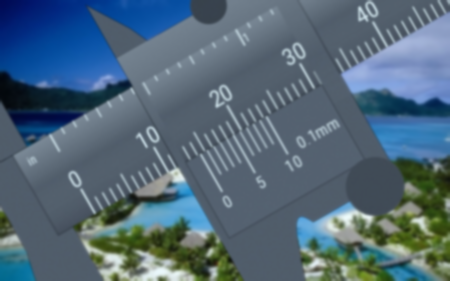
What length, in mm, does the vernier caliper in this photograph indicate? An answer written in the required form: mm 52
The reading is mm 14.4
